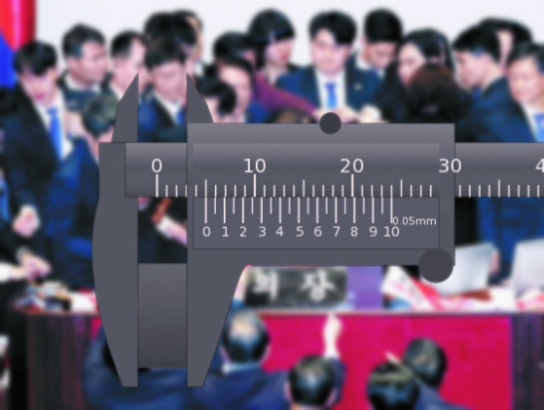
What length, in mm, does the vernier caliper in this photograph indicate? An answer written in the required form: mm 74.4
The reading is mm 5.0
